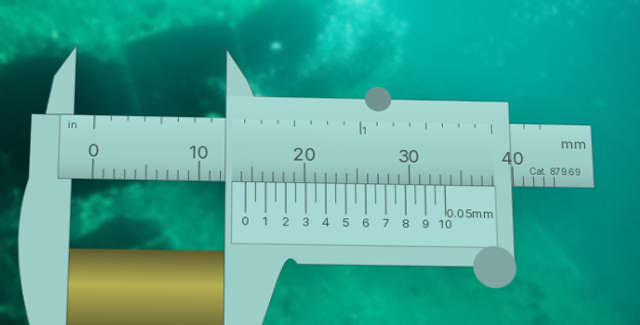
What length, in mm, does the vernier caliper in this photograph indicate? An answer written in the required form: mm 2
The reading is mm 14.4
